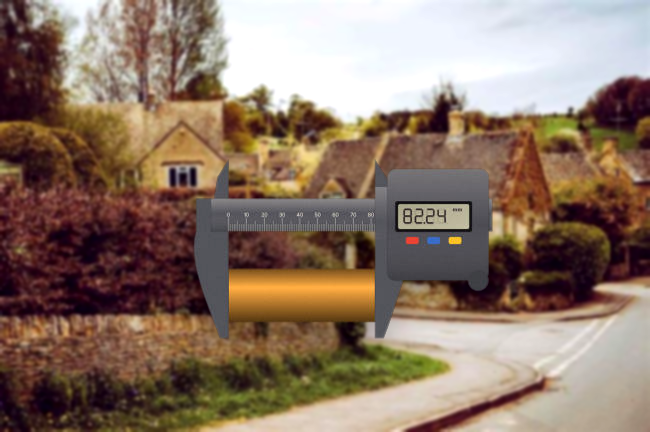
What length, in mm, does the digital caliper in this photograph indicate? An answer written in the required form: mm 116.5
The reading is mm 82.24
